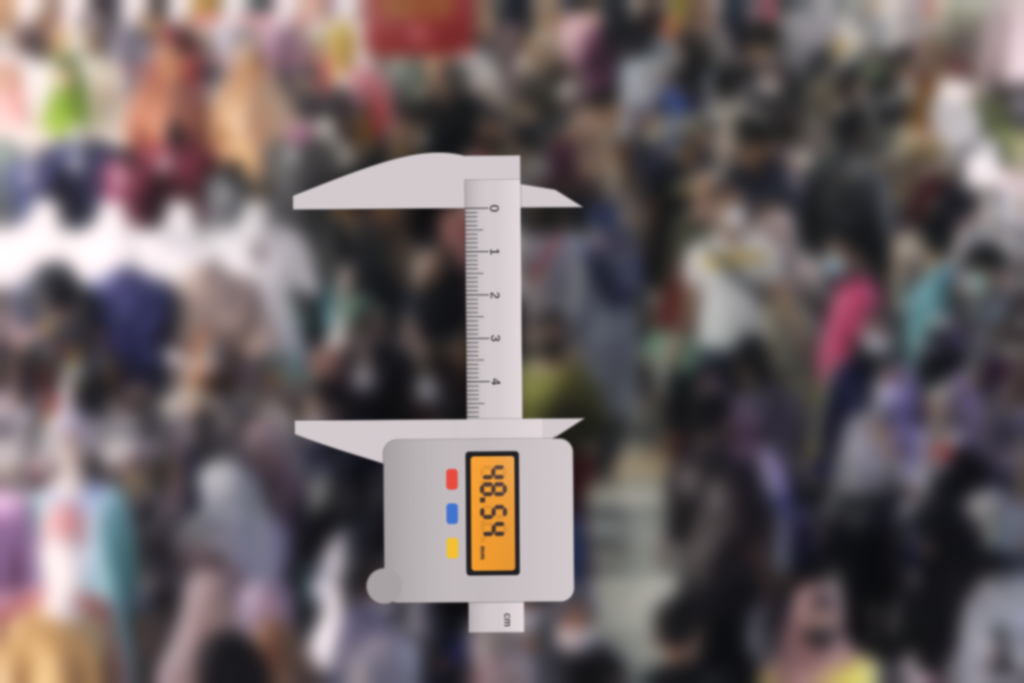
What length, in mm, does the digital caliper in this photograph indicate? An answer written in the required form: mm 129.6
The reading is mm 48.54
